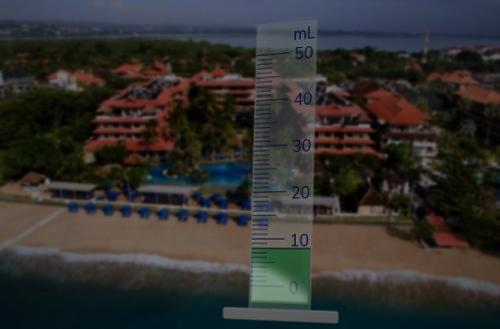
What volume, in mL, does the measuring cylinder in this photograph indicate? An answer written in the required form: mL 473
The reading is mL 8
